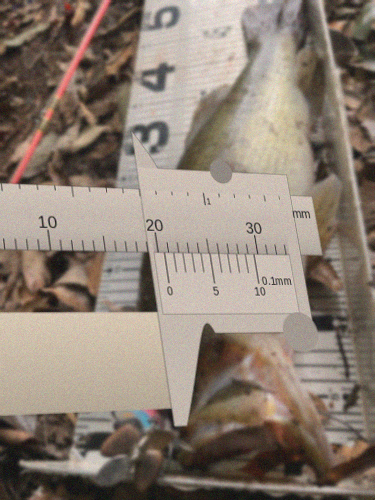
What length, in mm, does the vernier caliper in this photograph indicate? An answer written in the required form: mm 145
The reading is mm 20.6
